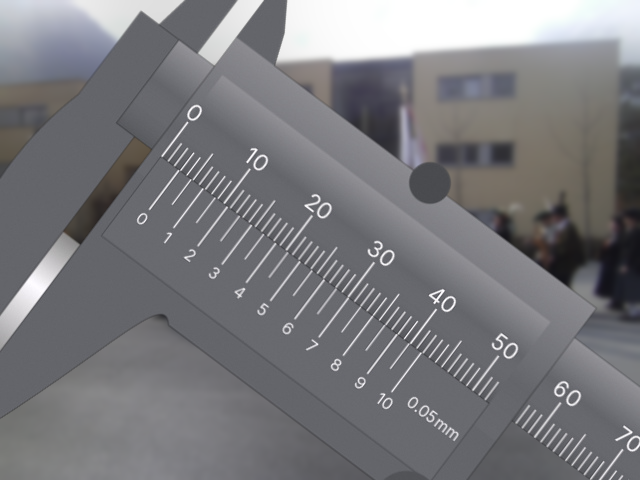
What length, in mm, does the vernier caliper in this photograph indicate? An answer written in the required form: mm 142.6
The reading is mm 2.8
